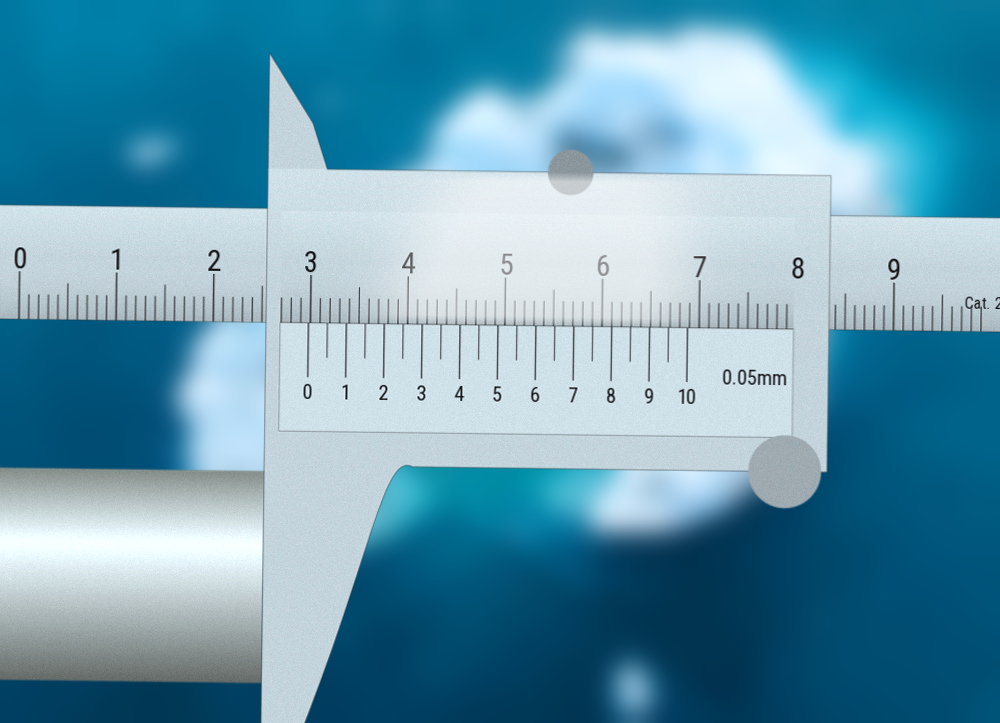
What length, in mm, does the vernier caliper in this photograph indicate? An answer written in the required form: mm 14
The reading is mm 29.8
